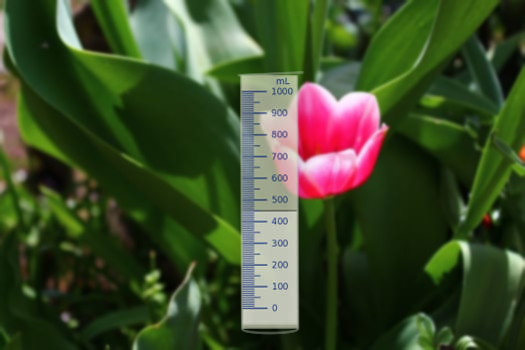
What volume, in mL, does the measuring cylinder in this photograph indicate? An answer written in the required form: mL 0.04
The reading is mL 450
